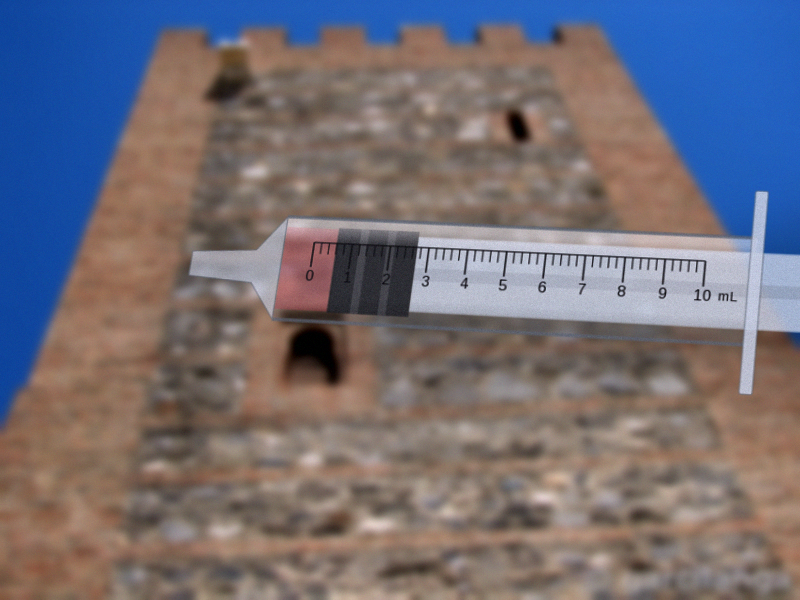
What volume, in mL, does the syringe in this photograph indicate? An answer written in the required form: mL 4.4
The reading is mL 0.6
